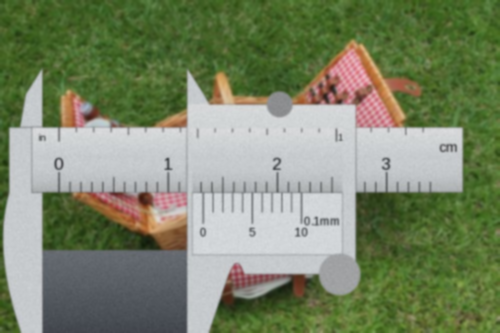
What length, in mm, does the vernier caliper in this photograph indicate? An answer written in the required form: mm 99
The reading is mm 13.2
